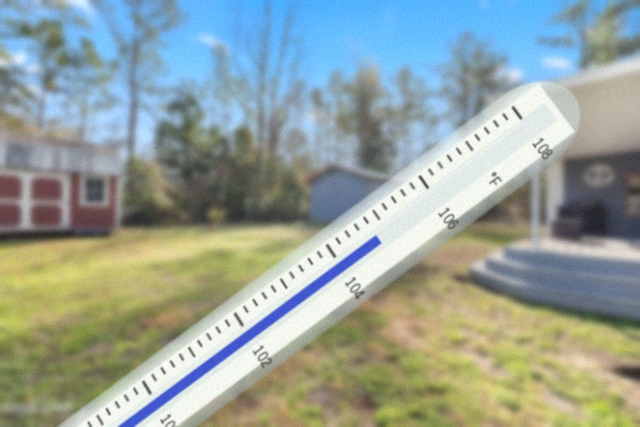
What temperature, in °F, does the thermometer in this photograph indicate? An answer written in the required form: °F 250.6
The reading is °F 104.8
